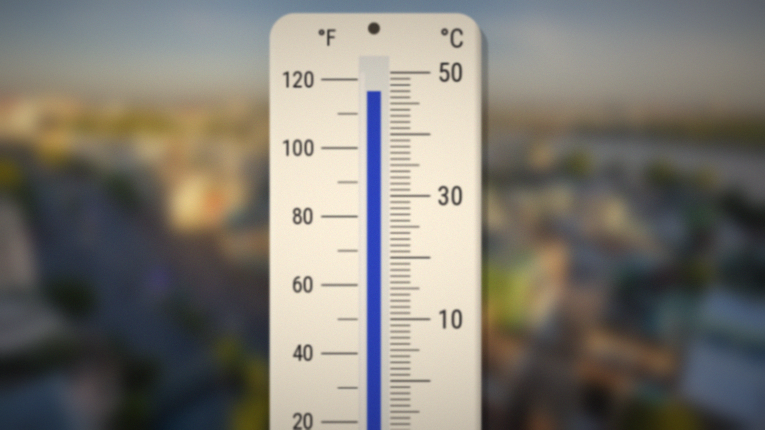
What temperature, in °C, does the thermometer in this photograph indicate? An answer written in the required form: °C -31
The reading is °C 47
